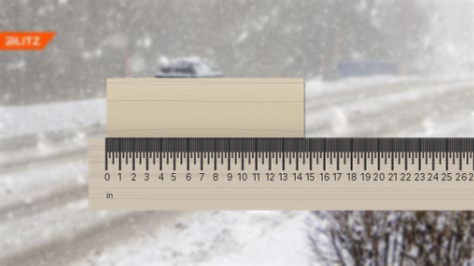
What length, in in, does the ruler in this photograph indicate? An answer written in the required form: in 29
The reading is in 14.5
